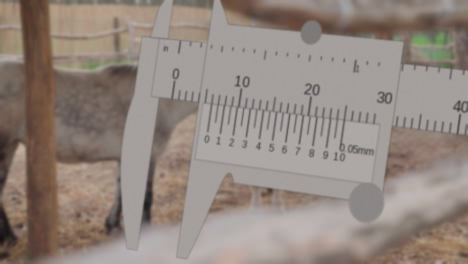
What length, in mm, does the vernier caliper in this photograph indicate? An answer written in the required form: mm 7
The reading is mm 6.0
